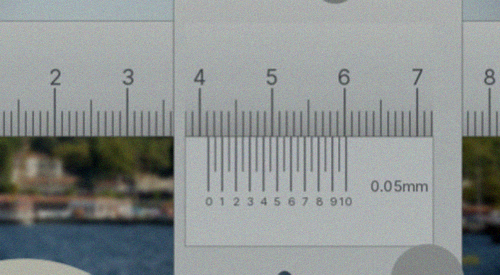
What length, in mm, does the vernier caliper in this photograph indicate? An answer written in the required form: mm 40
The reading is mm 41.2
